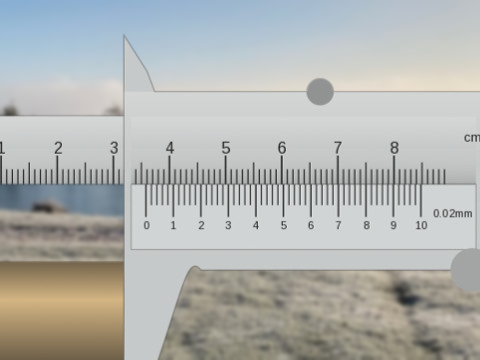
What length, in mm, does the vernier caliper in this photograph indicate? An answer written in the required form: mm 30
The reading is mm 35.8
